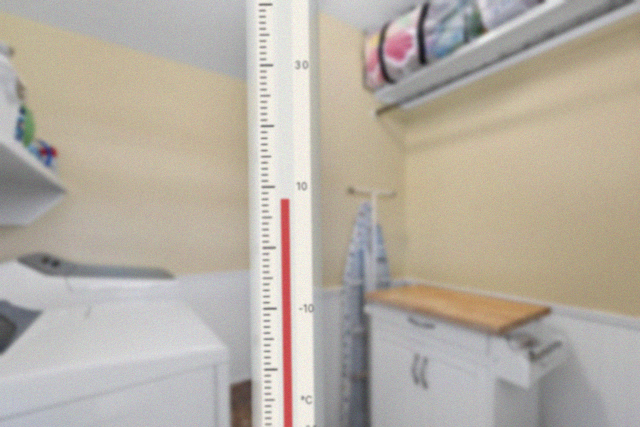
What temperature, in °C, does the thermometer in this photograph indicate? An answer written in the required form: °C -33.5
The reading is °C 8
